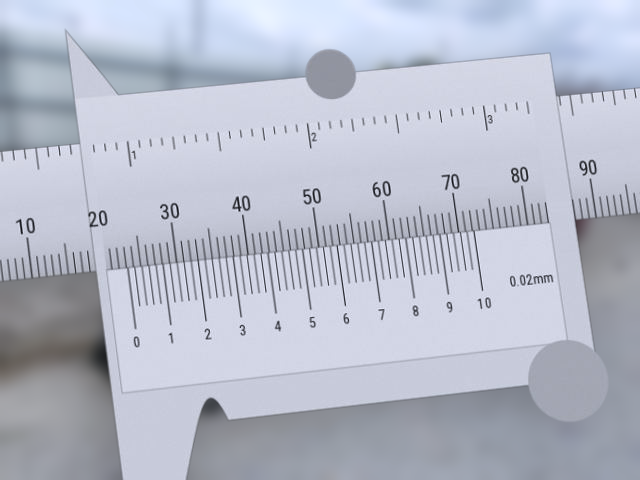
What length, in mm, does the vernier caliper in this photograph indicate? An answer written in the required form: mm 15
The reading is mm 23.2
